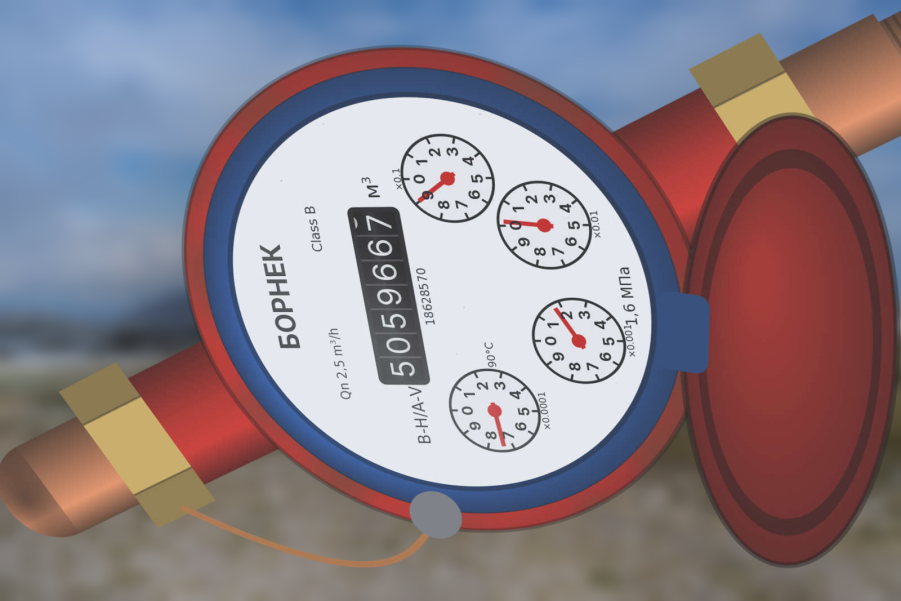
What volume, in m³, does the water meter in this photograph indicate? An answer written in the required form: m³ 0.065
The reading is m³ 5059666.9017
